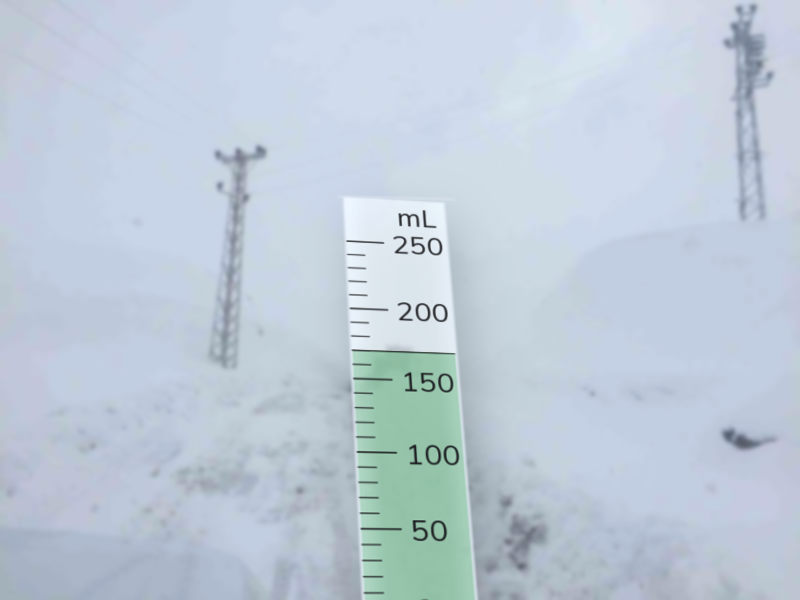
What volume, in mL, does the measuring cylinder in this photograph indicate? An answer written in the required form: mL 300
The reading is mL 170
